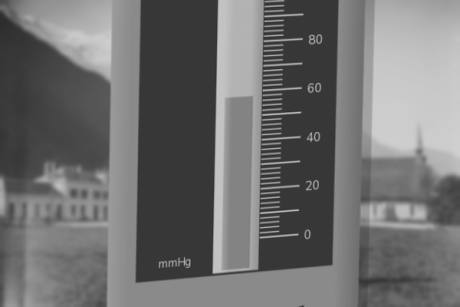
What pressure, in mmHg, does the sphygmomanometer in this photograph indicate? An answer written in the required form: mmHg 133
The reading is mmHg 58
